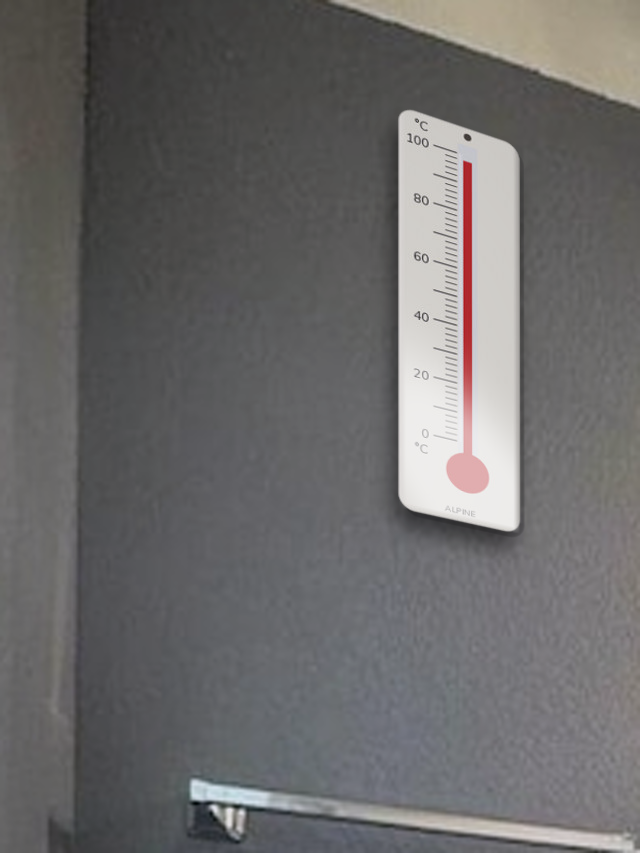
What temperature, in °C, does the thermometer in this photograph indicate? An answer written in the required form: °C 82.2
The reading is °C 98
